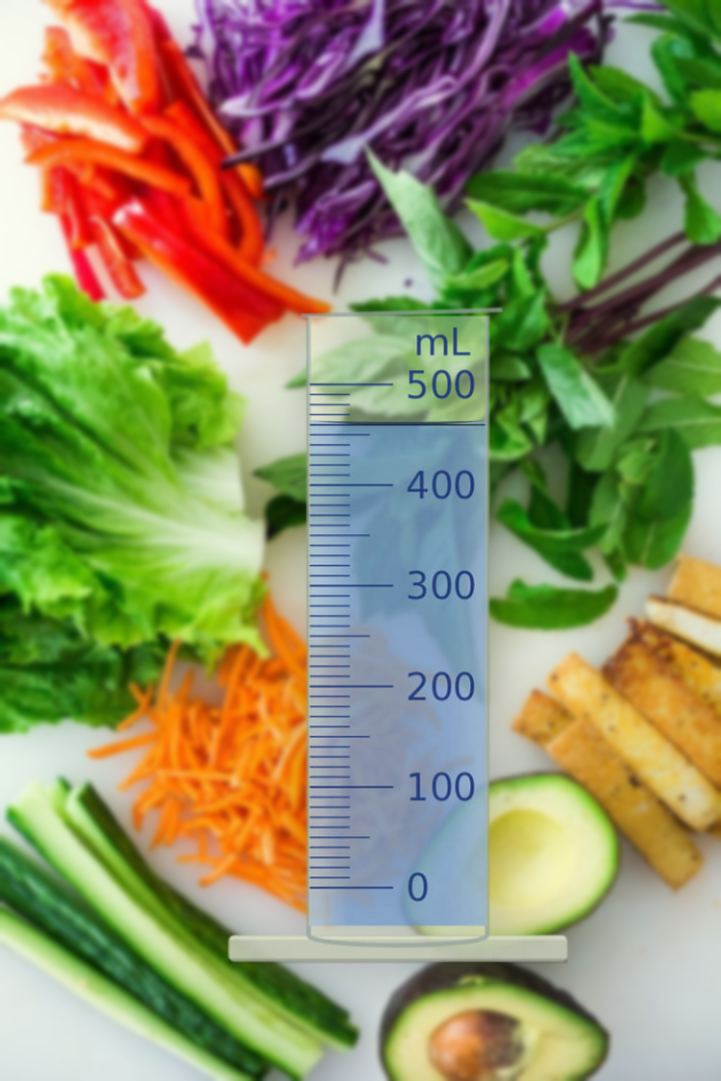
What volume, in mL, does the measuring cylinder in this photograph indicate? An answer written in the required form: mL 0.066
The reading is mL 460
